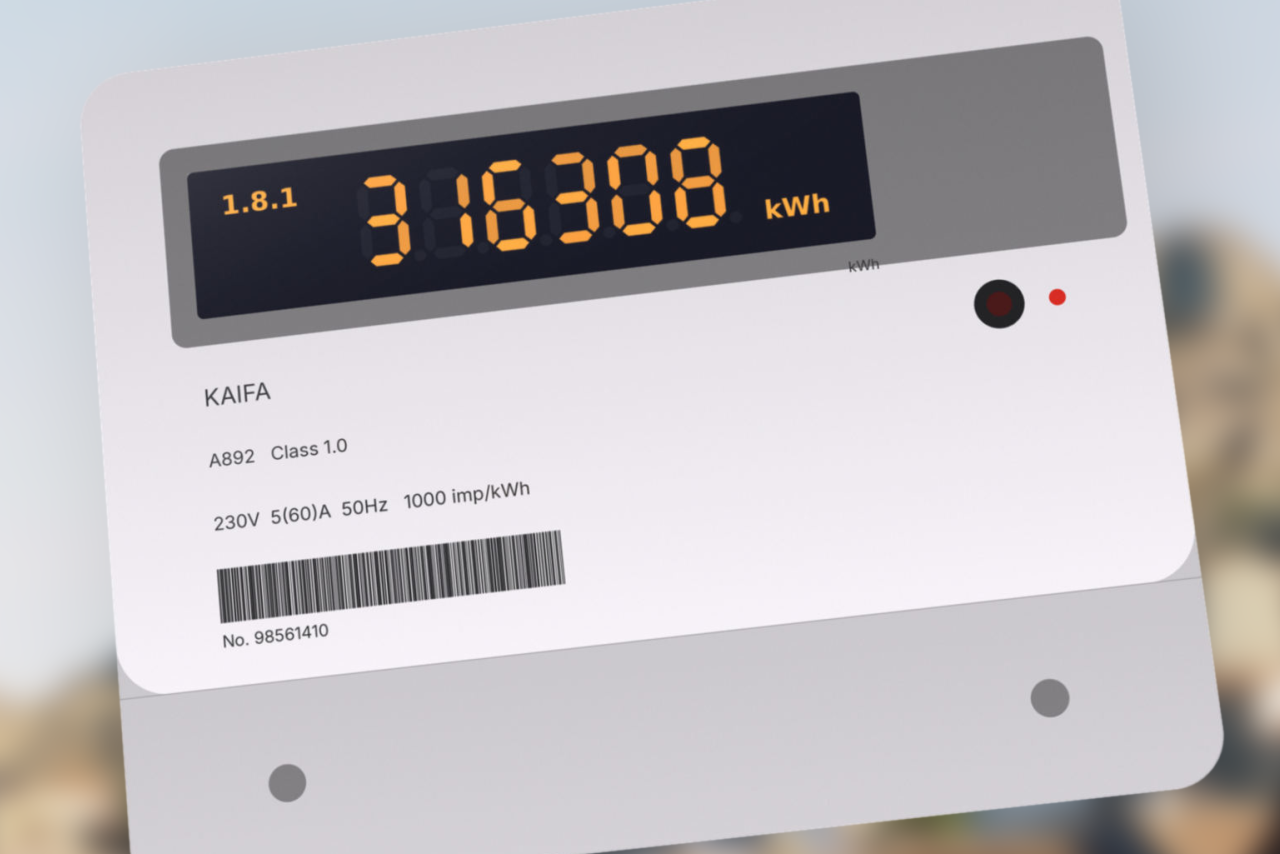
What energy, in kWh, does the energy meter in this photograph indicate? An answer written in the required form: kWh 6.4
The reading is kWh 316308
